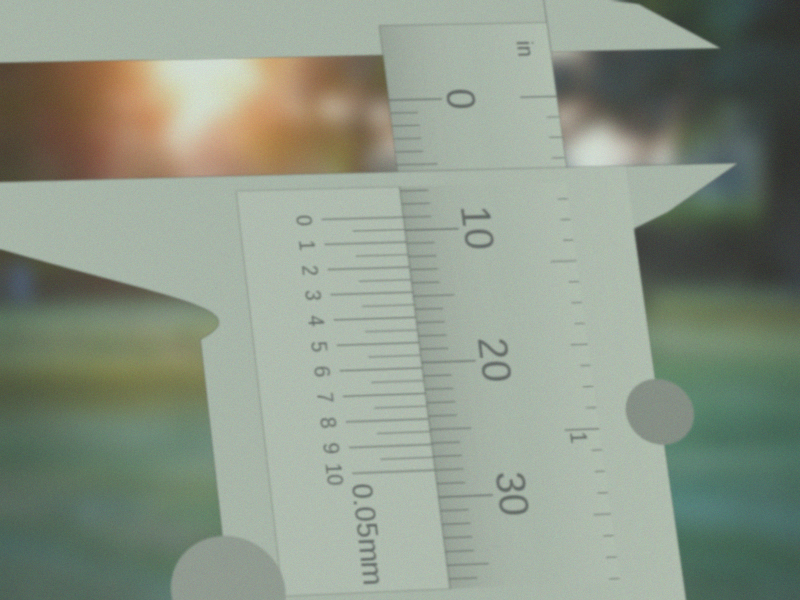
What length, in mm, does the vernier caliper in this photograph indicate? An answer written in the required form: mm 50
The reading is mm 9.0
